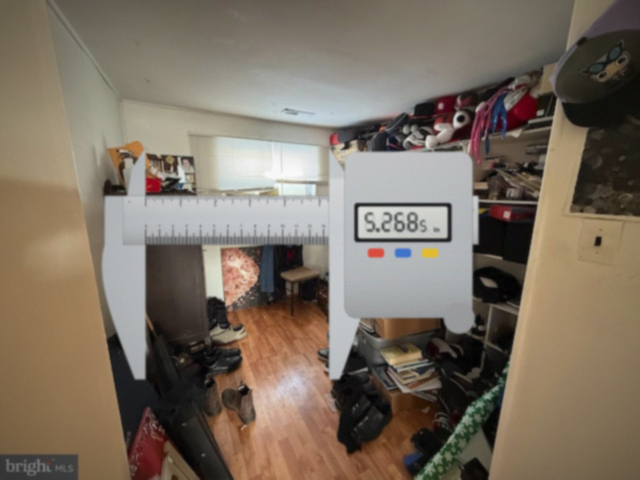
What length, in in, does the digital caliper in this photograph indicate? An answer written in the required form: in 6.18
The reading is in 5.2685
